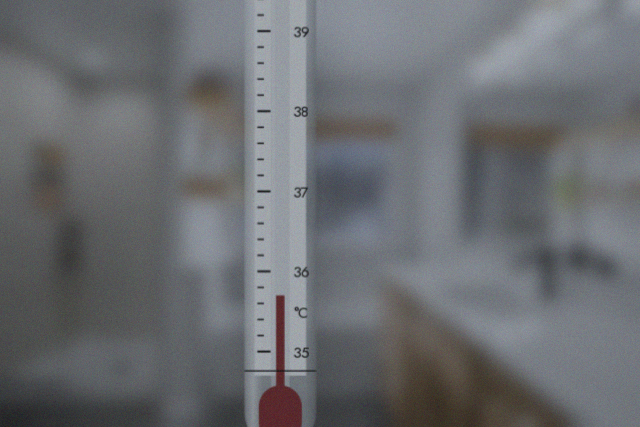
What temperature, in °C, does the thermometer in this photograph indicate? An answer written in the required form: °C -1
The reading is °C 35.7
